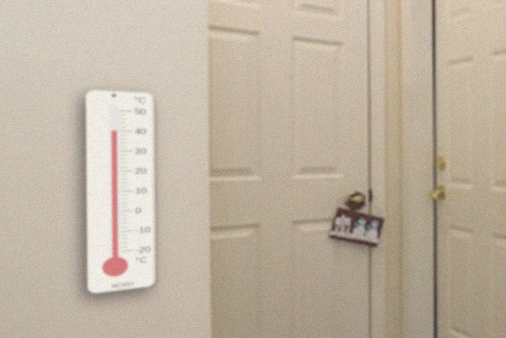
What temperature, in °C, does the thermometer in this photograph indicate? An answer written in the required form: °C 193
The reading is °C 40
